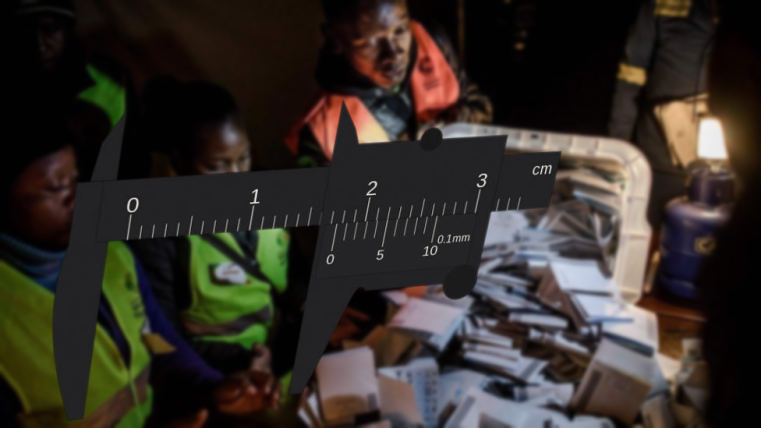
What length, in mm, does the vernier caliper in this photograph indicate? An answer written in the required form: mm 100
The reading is mm 17.5
